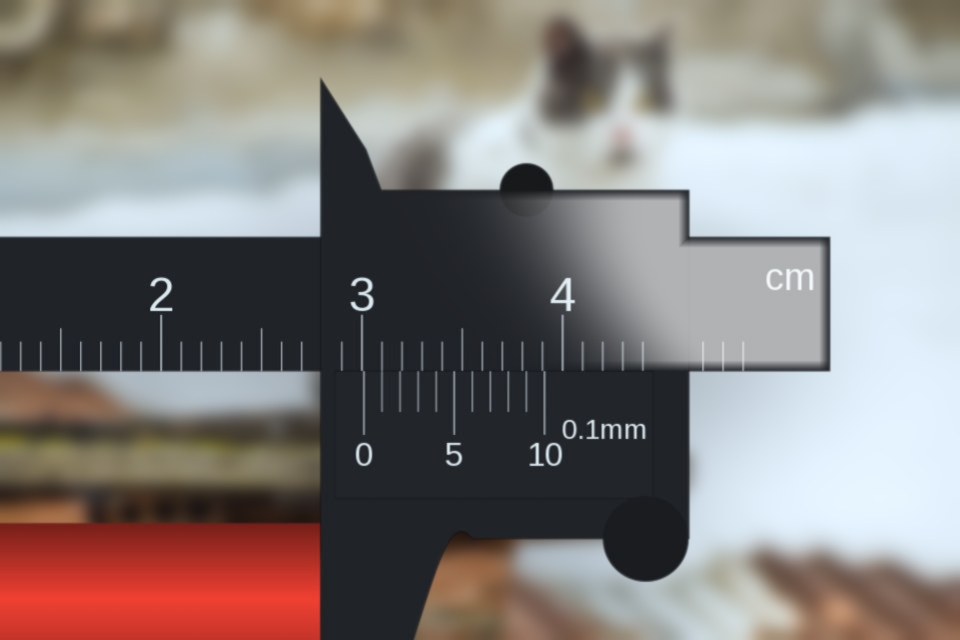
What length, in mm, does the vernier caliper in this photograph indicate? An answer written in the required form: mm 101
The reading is mm 30.1
